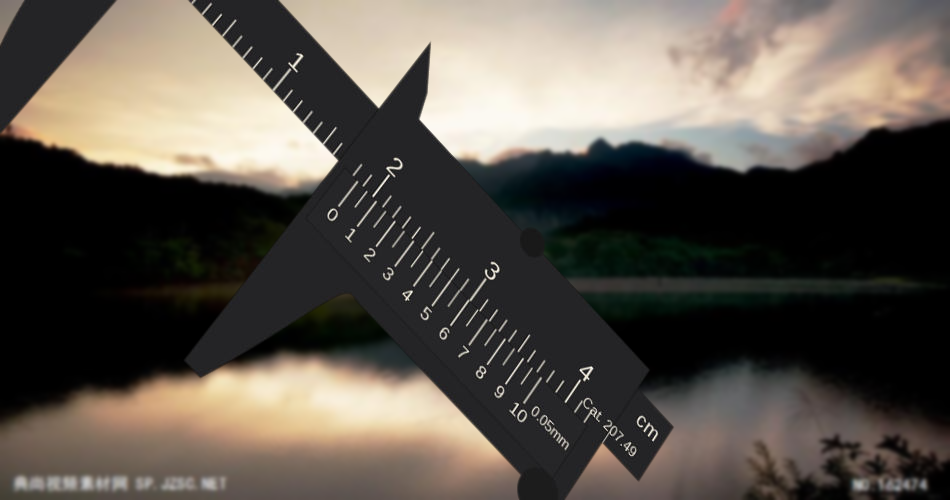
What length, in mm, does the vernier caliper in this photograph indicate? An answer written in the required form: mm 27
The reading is mm 18.5
